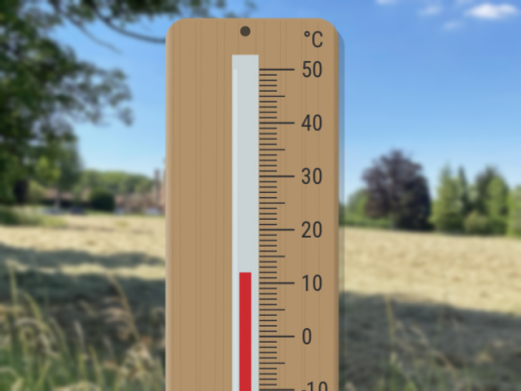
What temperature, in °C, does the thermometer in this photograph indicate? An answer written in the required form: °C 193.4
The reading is °C 12
